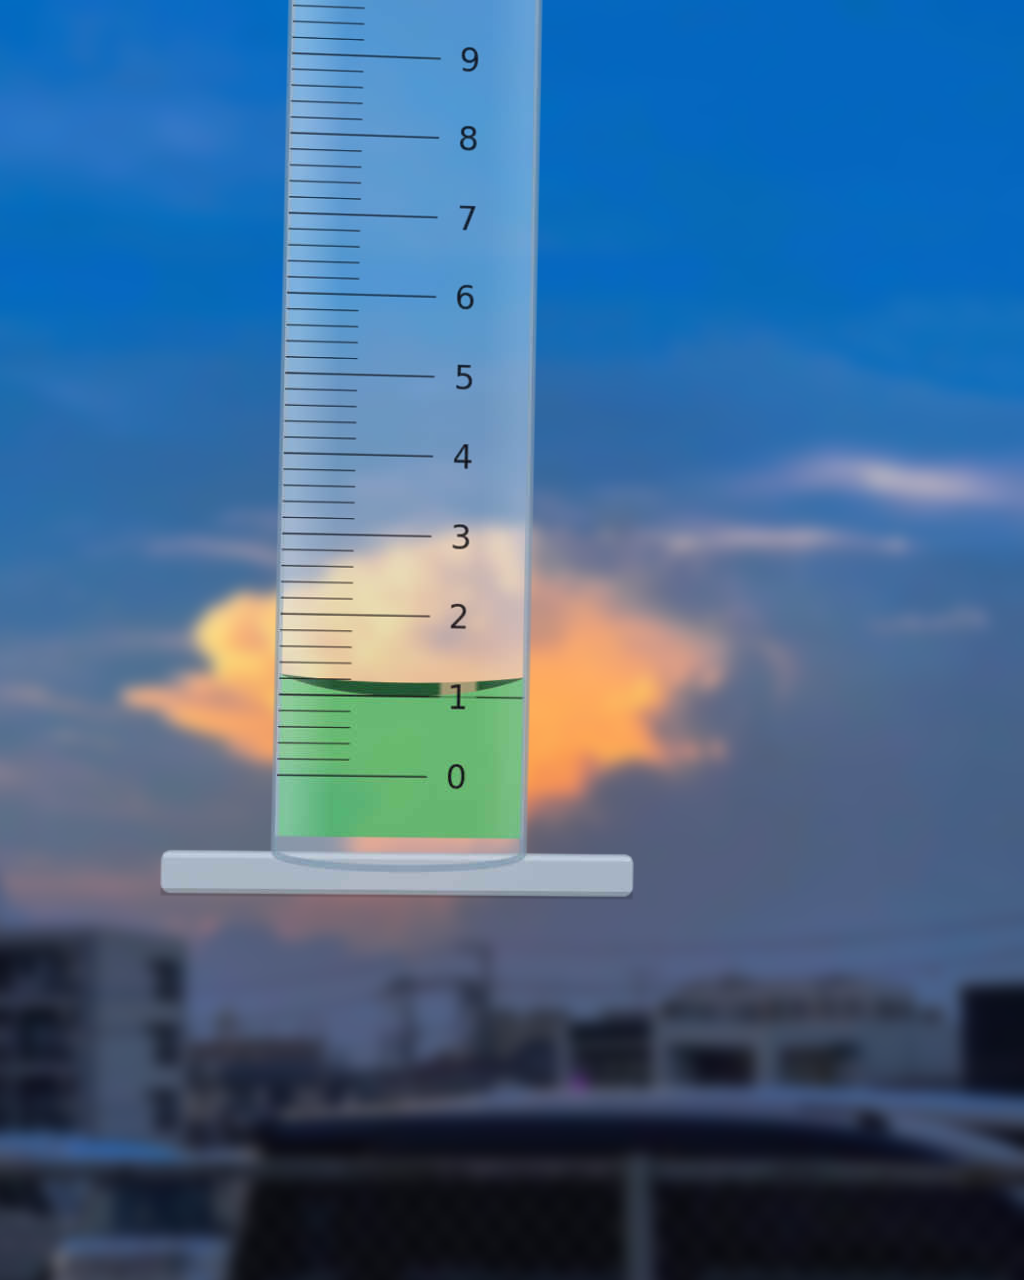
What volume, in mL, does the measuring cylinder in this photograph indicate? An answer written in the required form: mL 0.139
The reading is mL 1
